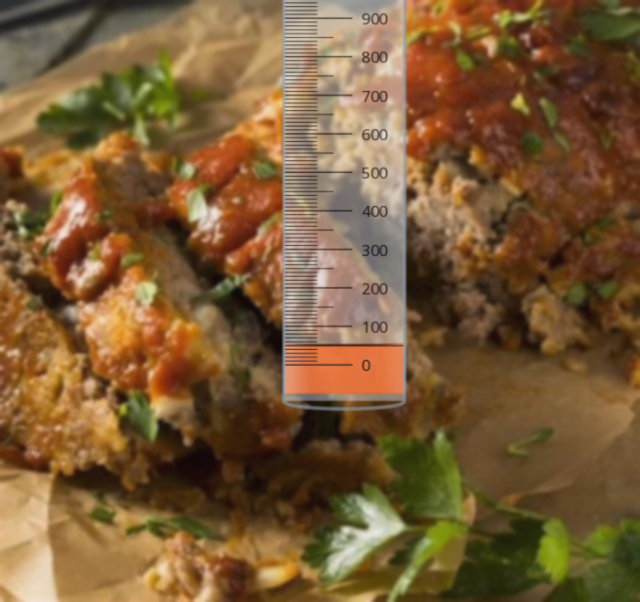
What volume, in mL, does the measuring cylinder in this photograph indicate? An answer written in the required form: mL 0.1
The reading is mL 50
